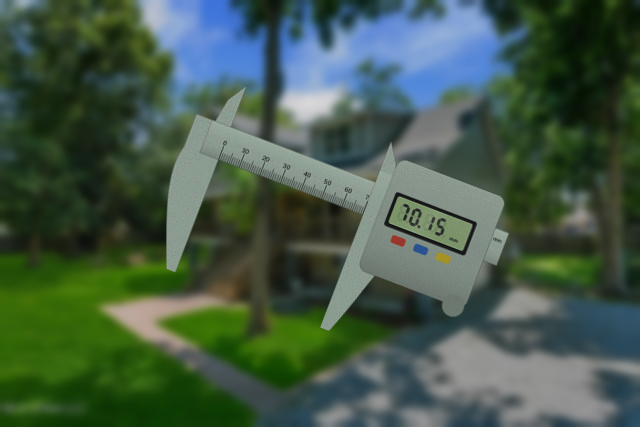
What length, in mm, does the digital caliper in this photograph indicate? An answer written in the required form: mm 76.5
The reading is mm 70.15
